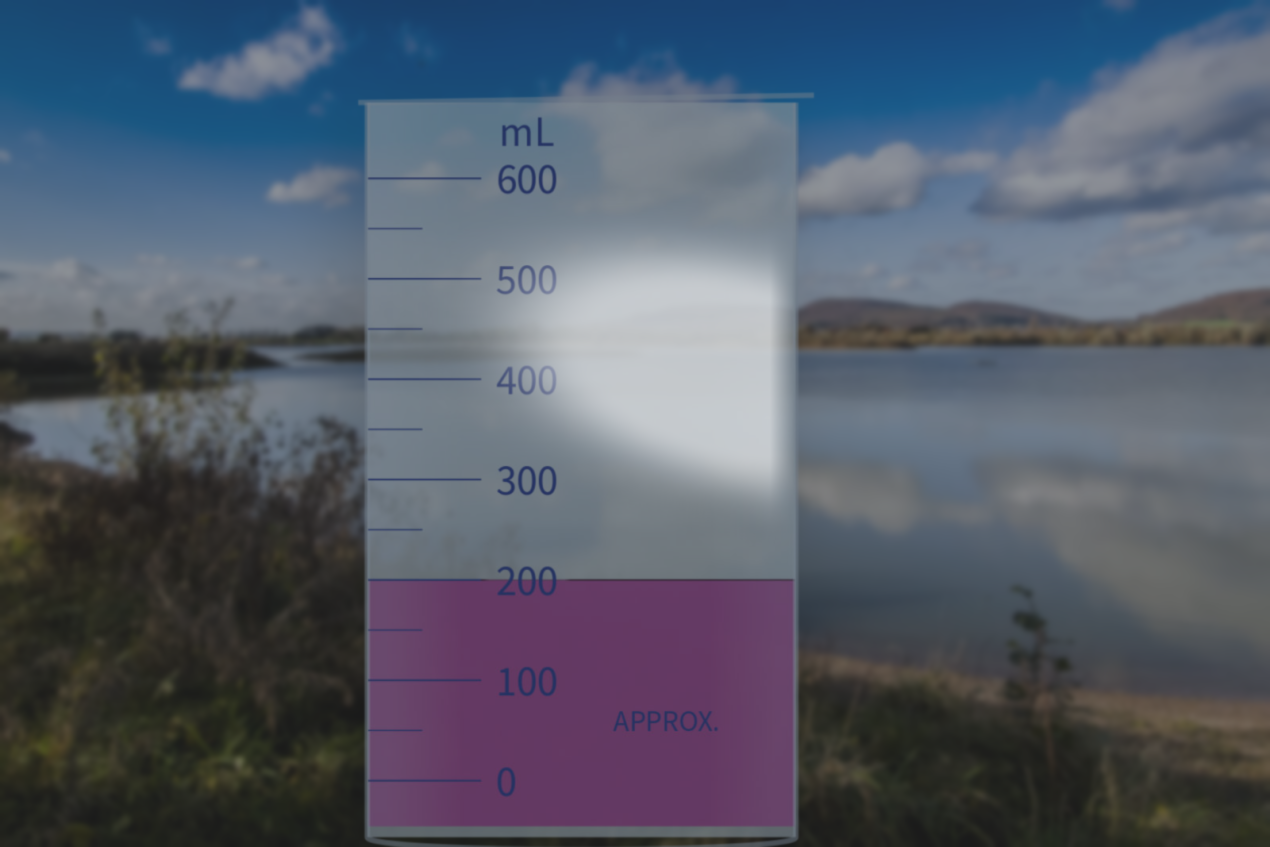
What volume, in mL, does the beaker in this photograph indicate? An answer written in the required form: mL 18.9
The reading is mL 200
